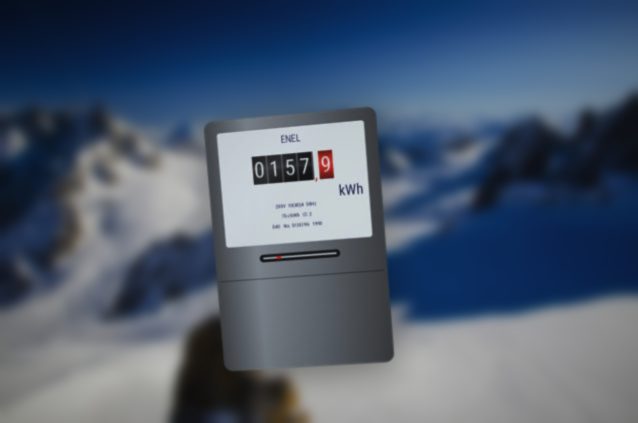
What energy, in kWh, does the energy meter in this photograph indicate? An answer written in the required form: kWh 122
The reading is kWh 157.9
